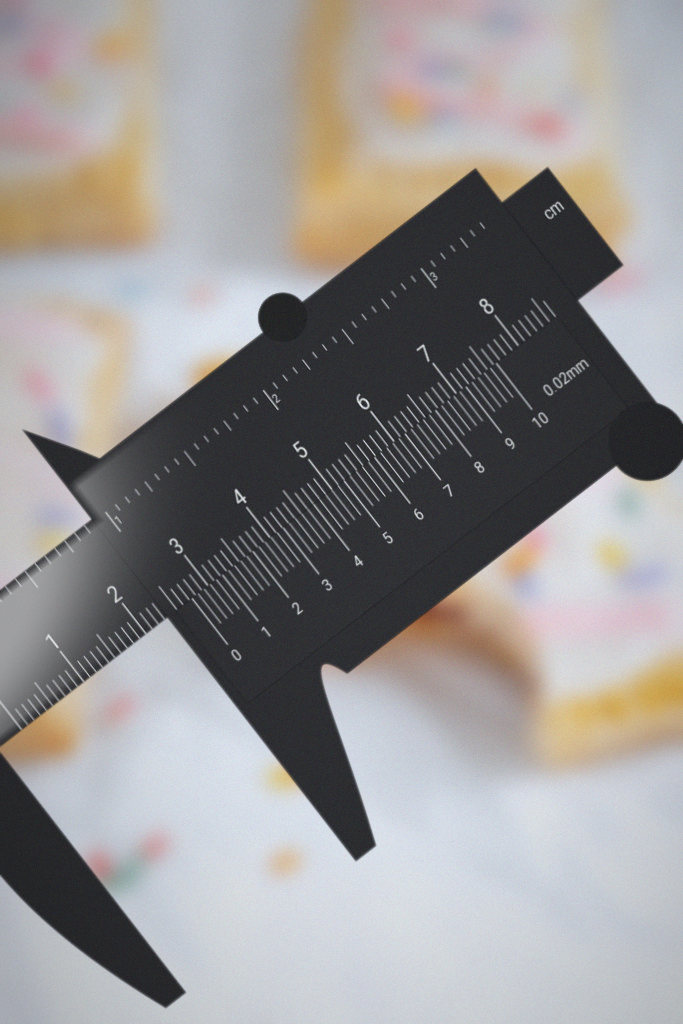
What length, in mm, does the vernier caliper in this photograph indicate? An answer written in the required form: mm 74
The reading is mm 27.4
